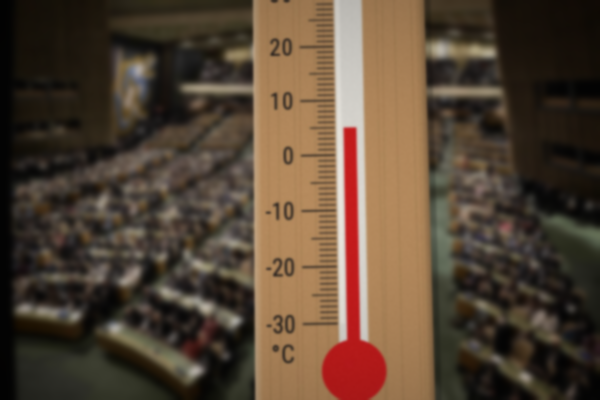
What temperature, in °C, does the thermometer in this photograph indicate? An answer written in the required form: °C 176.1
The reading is °C 5
